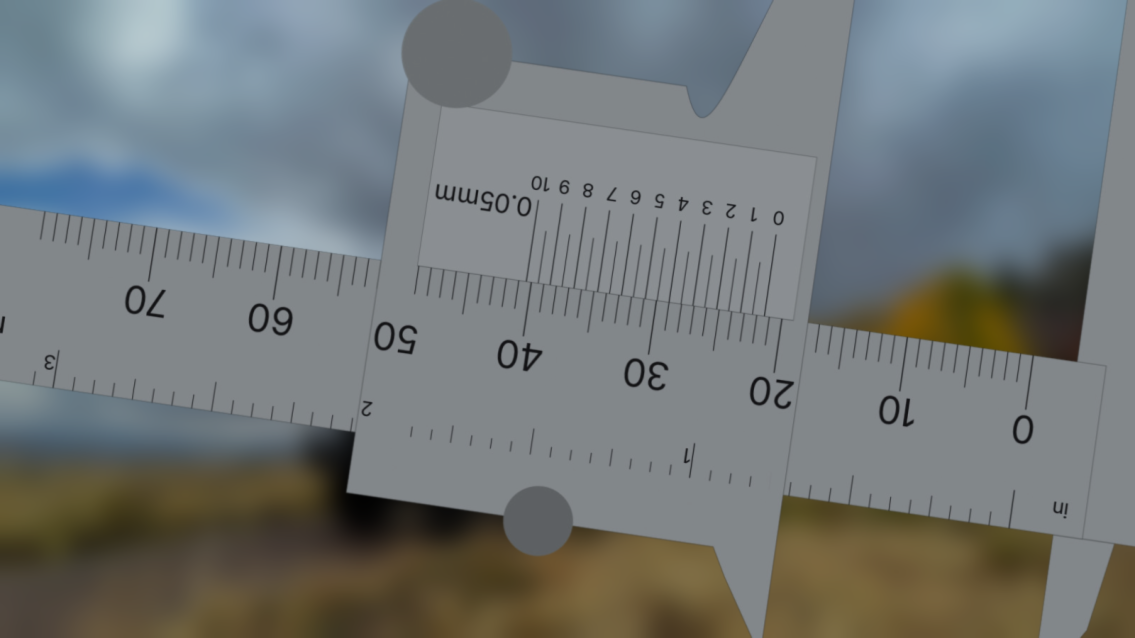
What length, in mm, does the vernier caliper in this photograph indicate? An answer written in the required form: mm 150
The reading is mm 21.4
